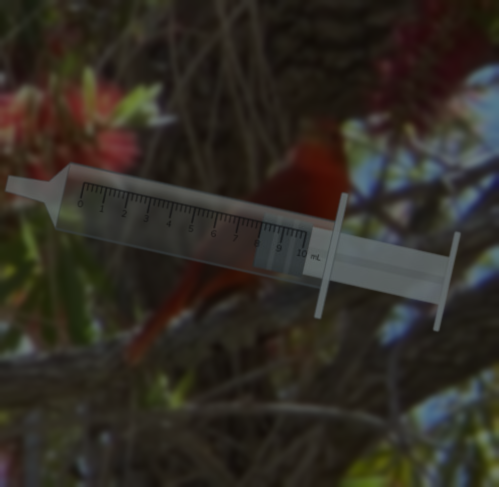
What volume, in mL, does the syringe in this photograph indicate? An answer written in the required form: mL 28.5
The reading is mL 8
